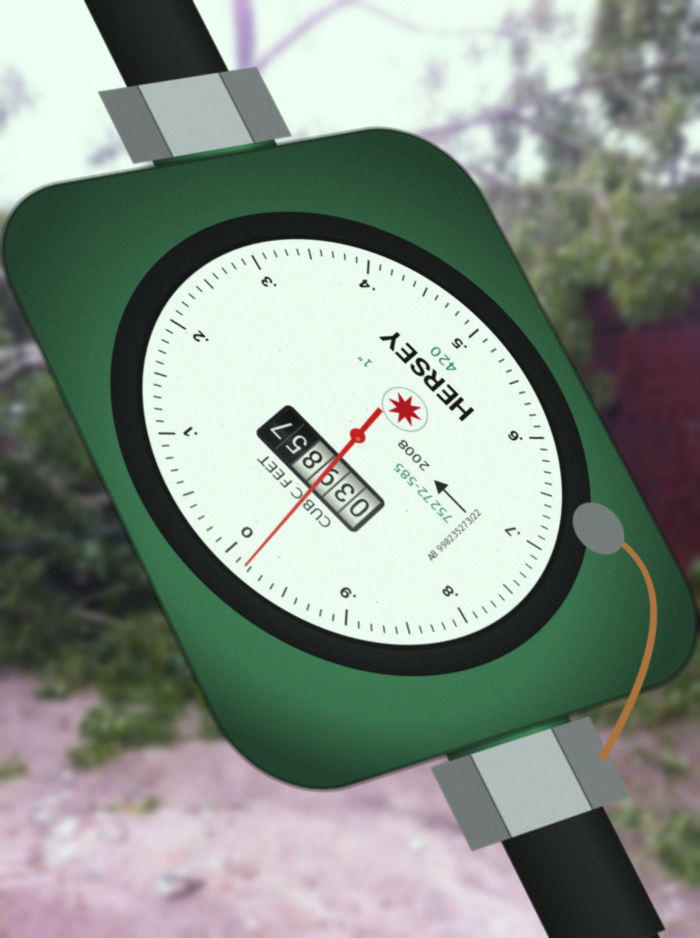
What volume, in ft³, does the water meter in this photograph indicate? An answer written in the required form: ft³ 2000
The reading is ft³ 39856.98
